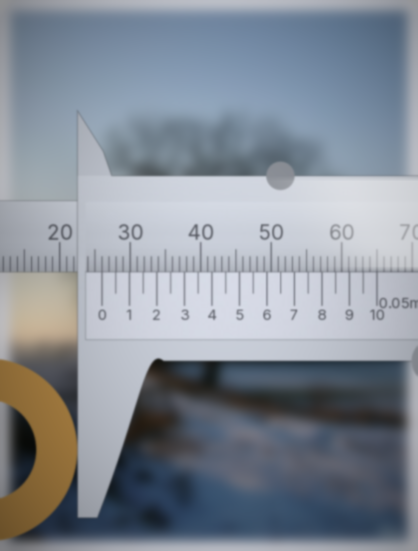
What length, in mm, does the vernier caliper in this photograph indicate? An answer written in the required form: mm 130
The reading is mm 26.0
